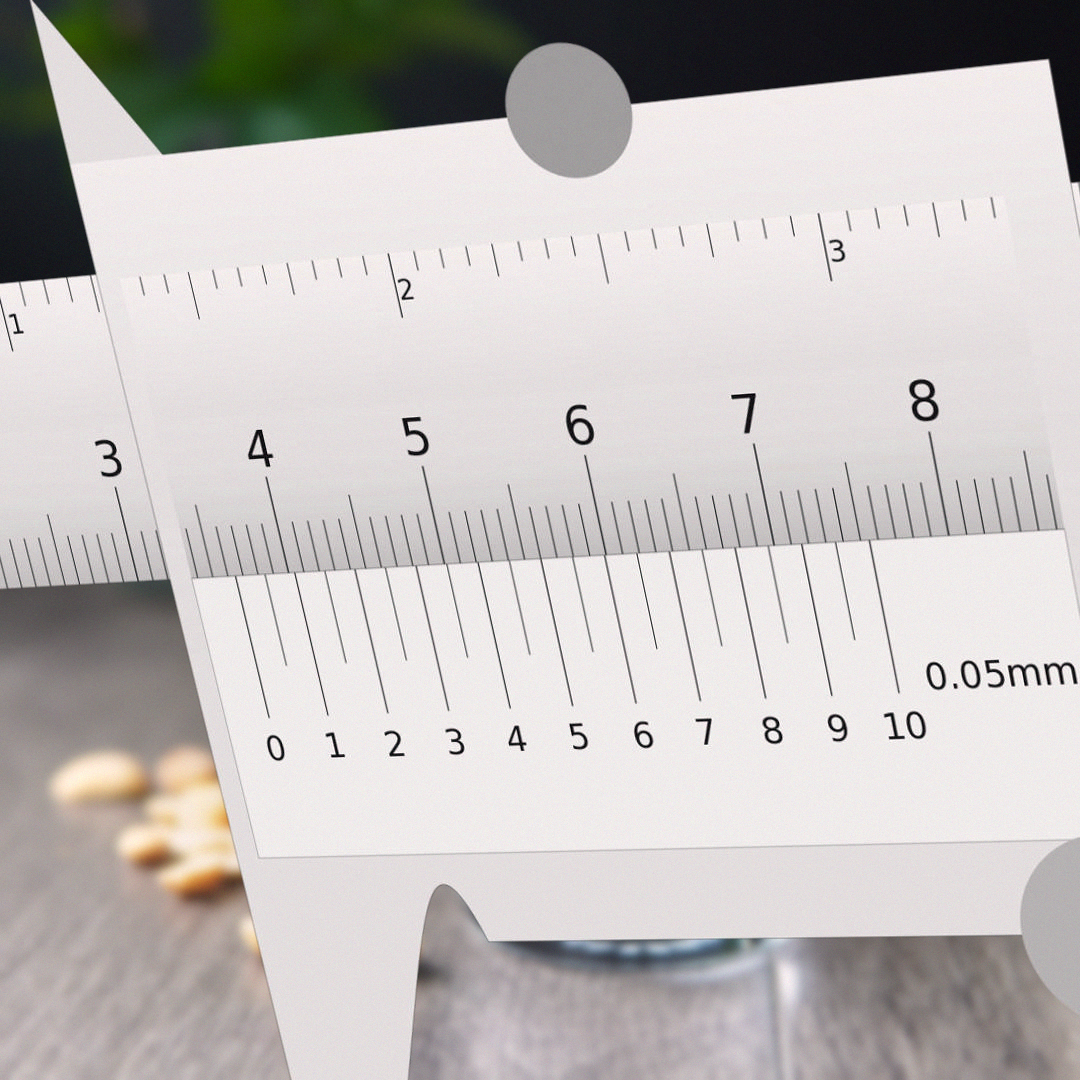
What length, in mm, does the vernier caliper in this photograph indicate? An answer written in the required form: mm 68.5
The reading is mm 36.5
